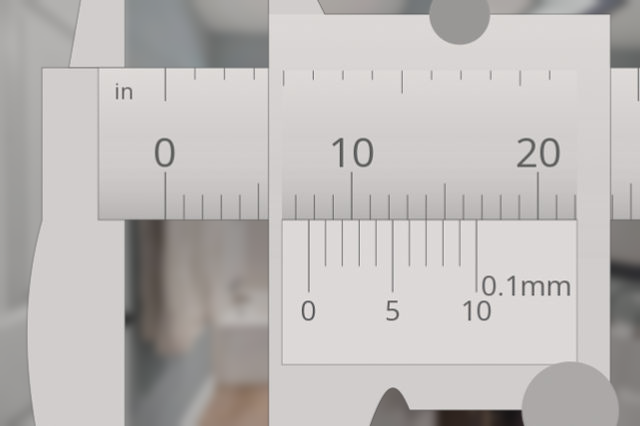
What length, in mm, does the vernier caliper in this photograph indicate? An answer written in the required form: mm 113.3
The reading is mm 7.7
